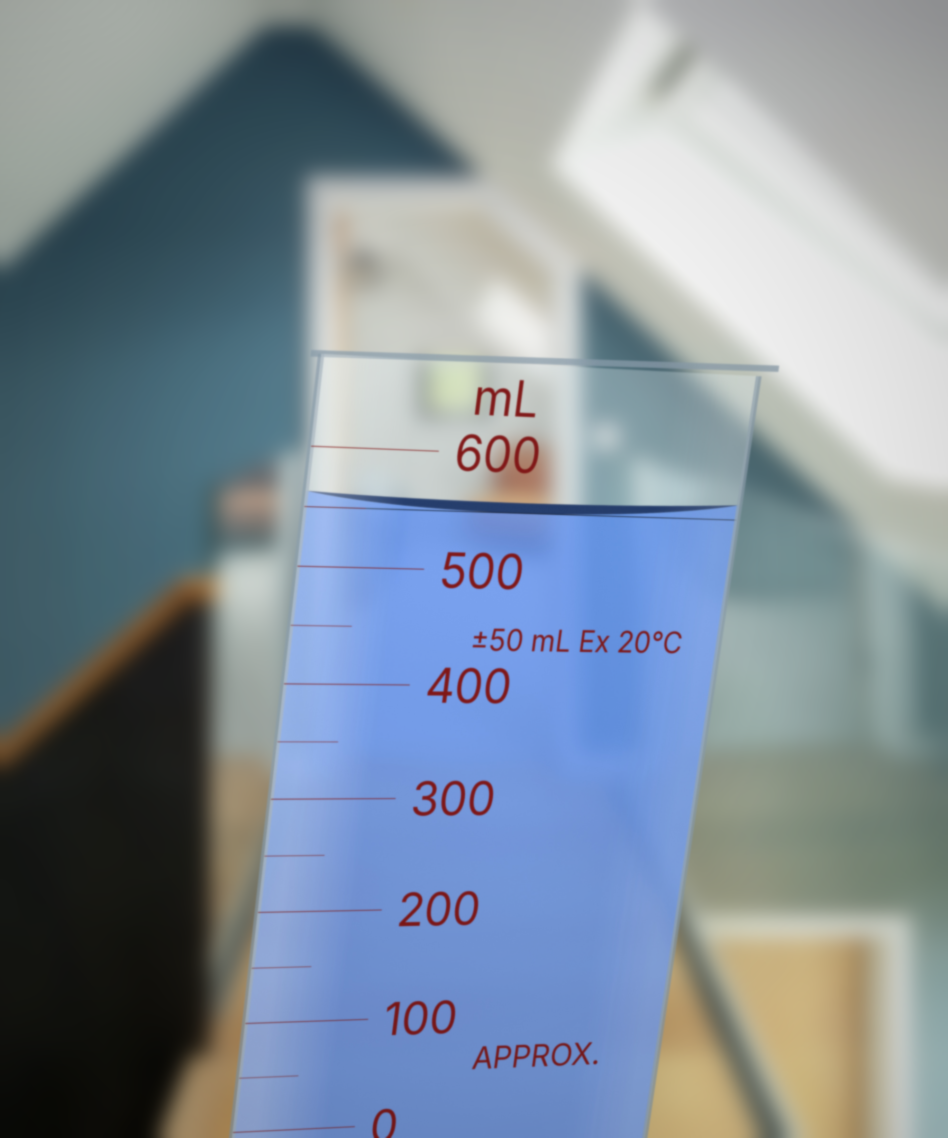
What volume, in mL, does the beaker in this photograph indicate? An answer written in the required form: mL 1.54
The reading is mL 550
